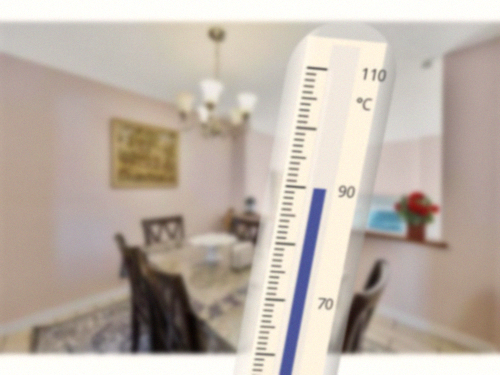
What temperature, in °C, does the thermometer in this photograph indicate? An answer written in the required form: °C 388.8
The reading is °C 90
